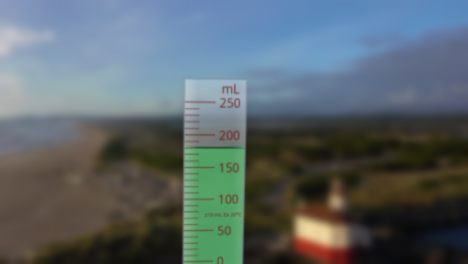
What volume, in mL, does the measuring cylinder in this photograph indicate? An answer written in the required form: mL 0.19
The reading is mL 180
